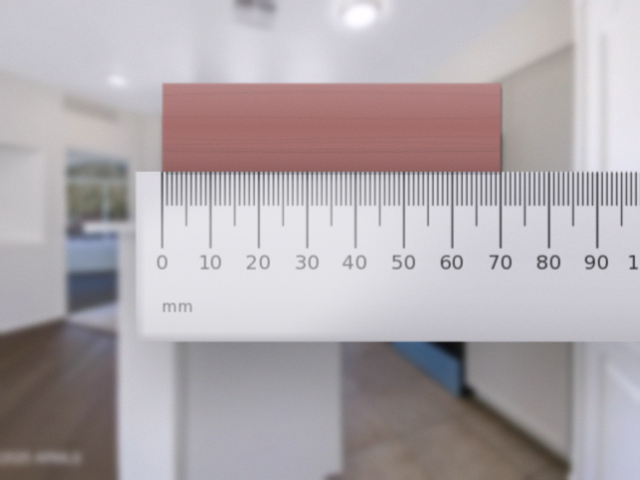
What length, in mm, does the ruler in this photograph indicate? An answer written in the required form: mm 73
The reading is mm 70
